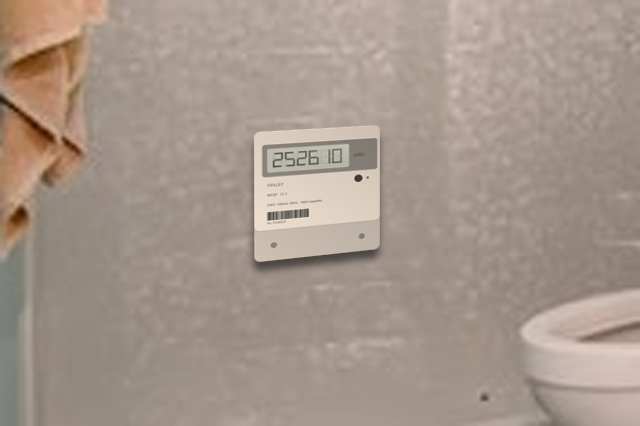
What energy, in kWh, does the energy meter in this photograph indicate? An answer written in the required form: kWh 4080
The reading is kWh 252610
